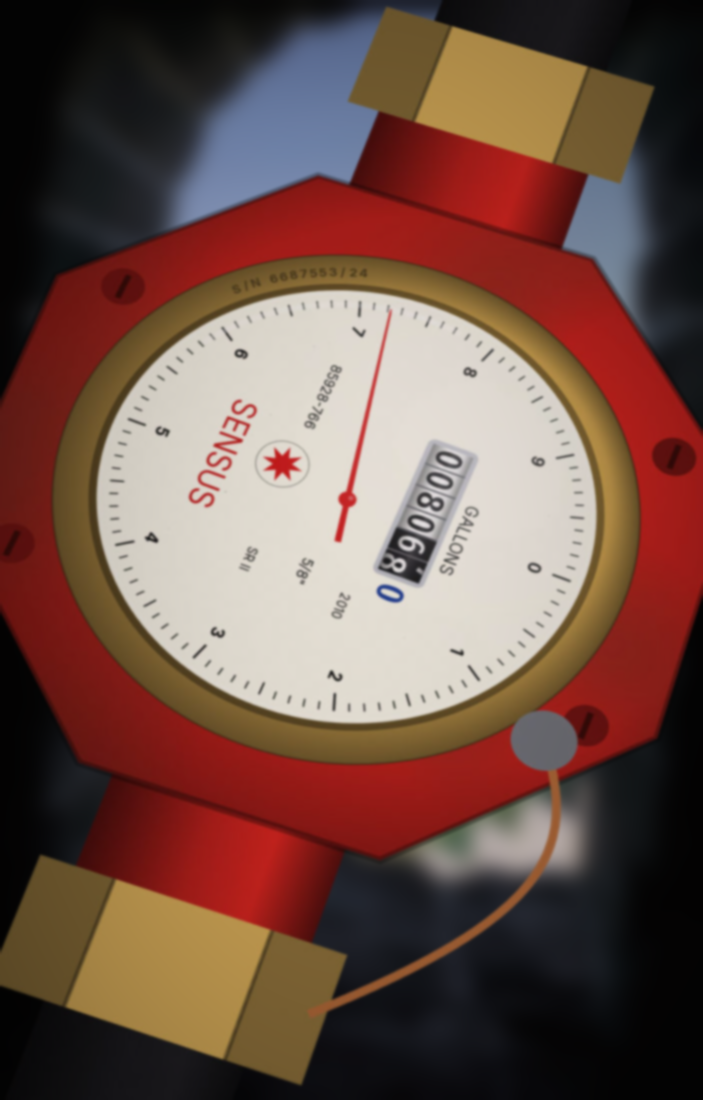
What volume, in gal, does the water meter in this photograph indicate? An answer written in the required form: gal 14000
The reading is gal 80677.2
